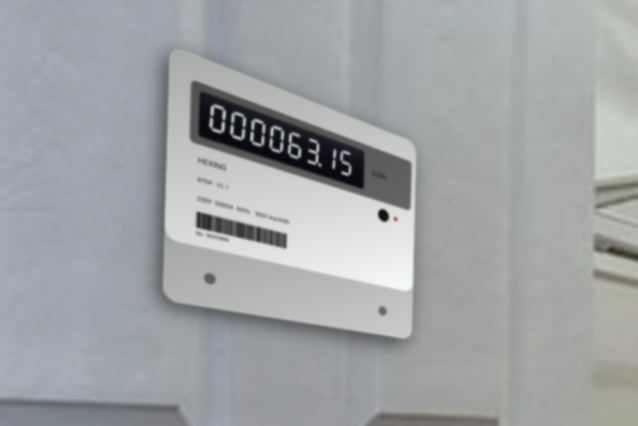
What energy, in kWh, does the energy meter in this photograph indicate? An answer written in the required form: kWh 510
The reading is kWh 63.15
